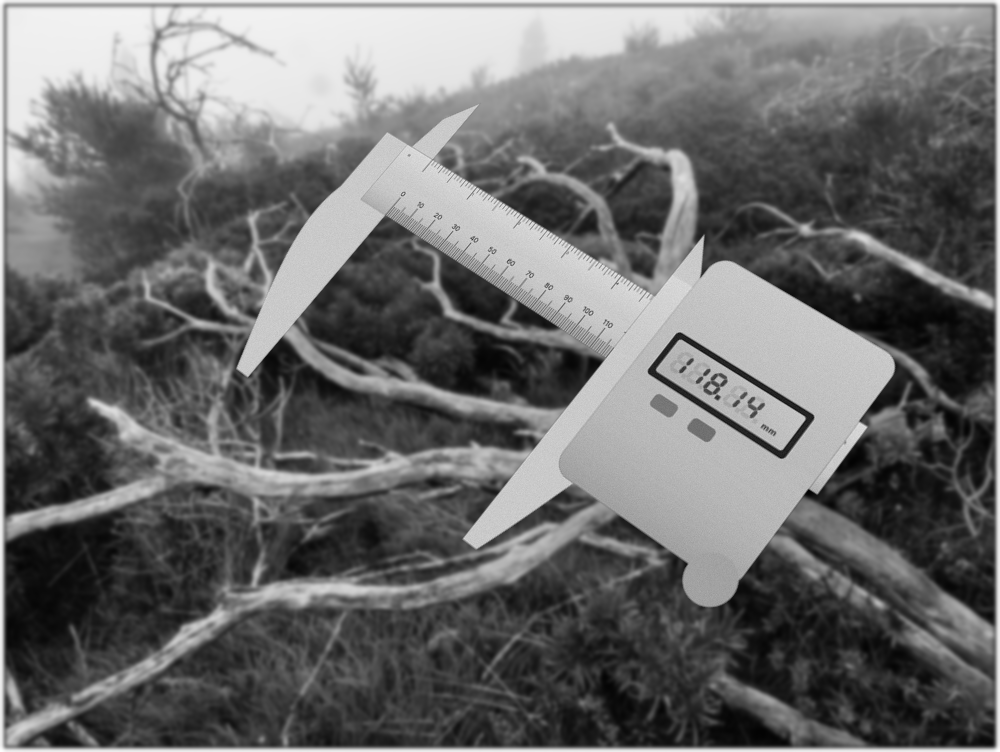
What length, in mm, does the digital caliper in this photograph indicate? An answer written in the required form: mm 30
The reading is mm 118.14
